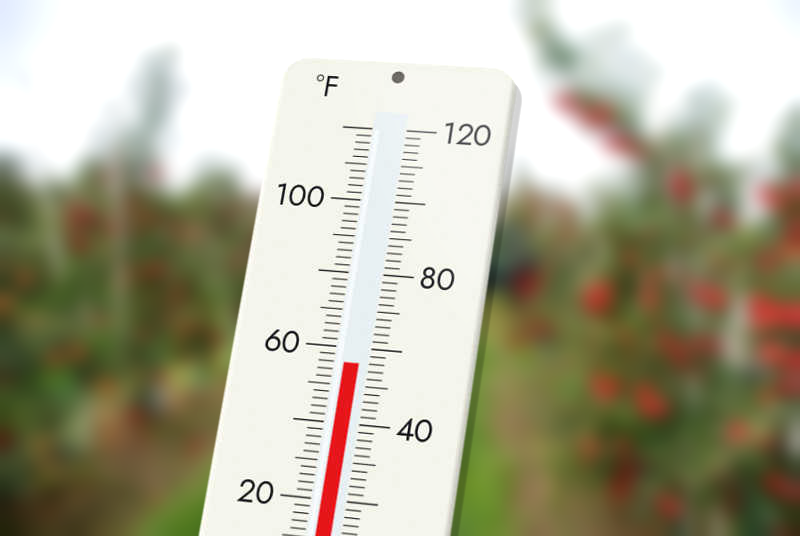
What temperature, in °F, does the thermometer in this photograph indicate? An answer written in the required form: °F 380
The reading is °F 56
